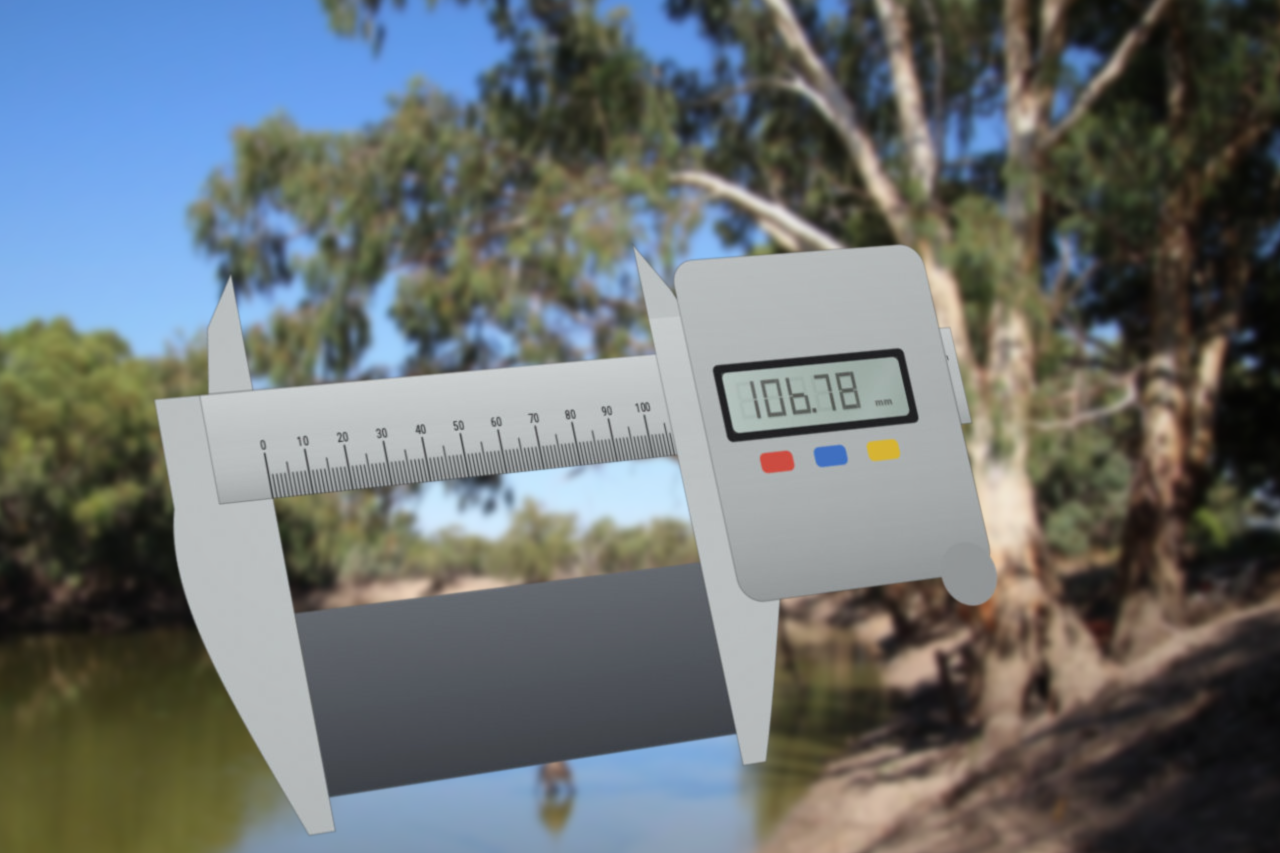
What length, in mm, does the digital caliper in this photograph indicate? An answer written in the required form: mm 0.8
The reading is mm 106.78
